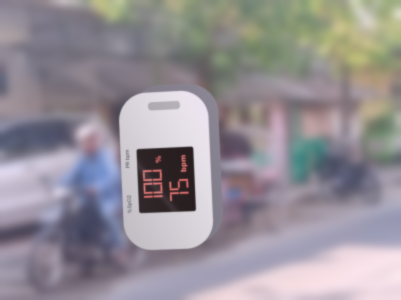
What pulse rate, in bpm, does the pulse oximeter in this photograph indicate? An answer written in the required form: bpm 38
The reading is bpm 75
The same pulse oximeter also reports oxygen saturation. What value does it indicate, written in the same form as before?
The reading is % 100
